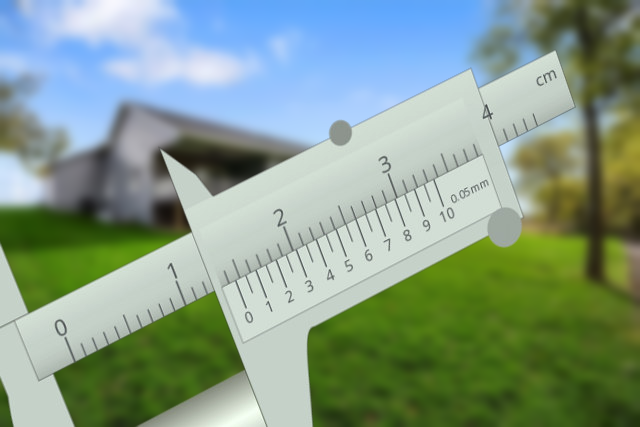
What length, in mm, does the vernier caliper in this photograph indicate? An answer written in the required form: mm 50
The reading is mm 14.6
